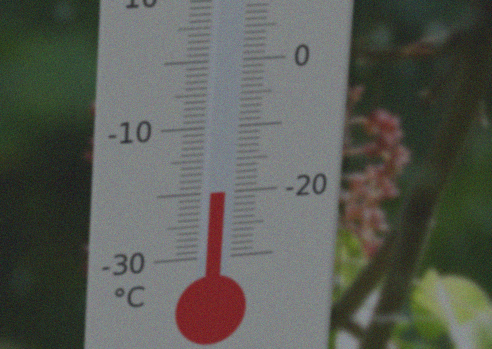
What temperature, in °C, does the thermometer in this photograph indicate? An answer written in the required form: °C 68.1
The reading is °C -20
